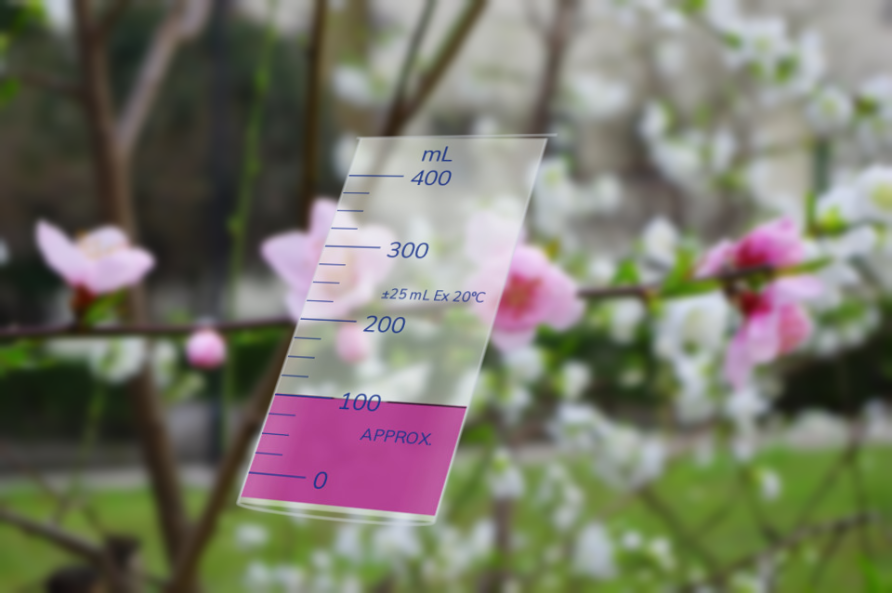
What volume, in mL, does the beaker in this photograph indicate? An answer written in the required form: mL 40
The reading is mL 100
